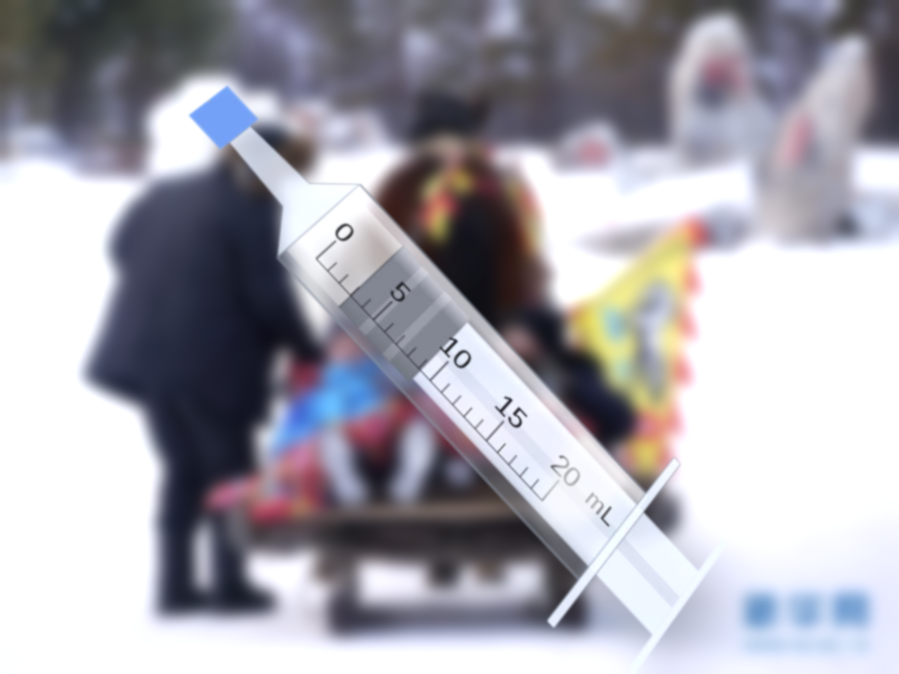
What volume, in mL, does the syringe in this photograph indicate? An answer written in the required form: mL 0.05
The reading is mL 3
